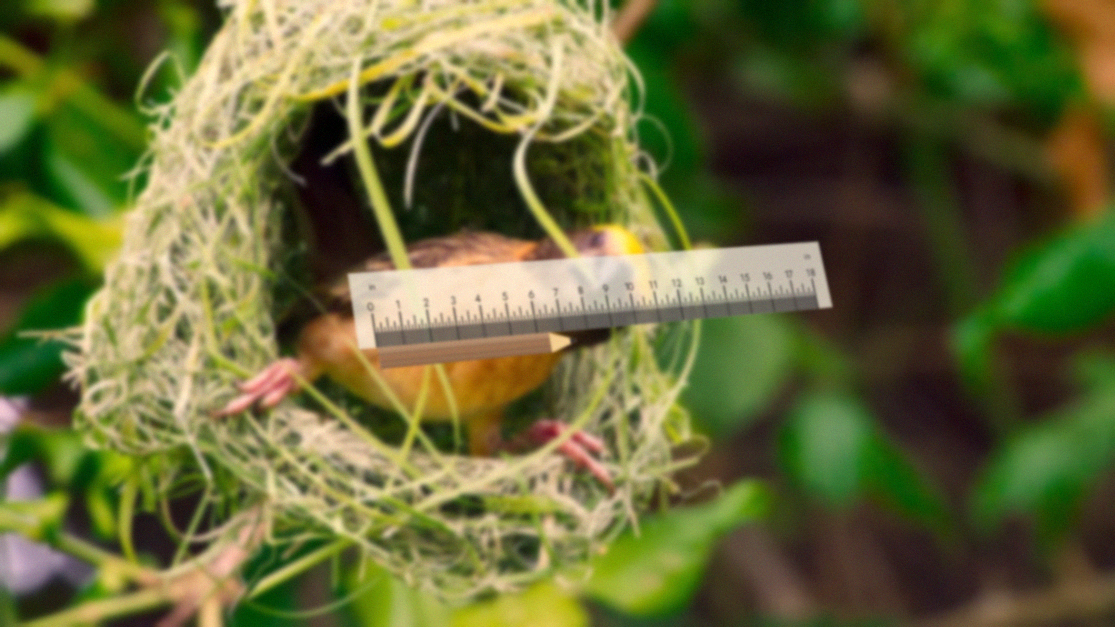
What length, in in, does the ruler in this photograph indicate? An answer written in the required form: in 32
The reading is in 7.5
